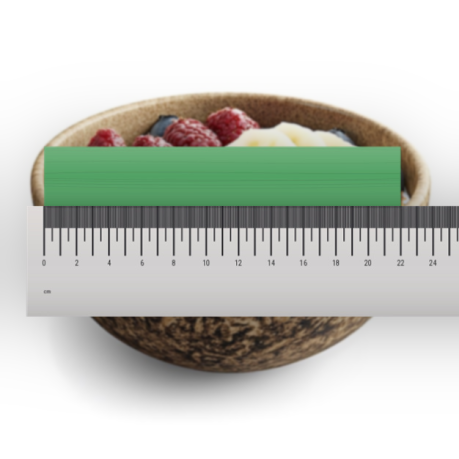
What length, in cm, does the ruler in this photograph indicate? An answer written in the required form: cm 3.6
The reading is cm 22
